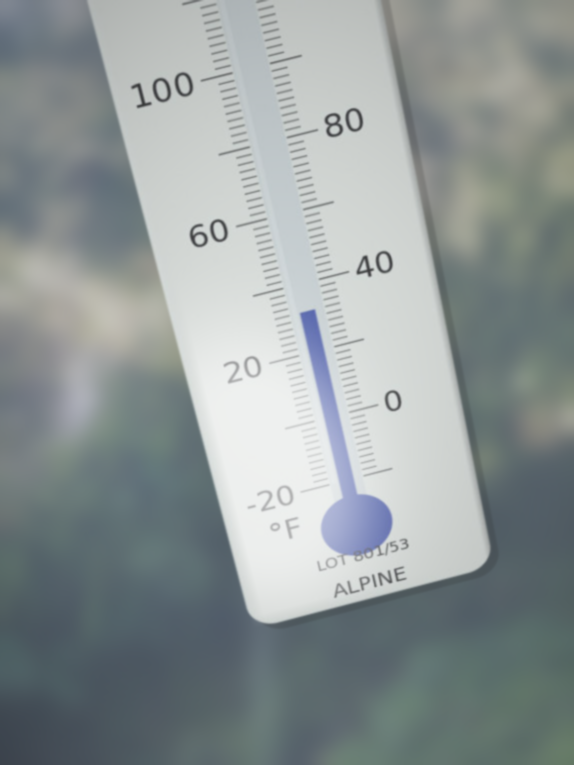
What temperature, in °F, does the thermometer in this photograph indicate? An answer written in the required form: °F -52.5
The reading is °F 32
